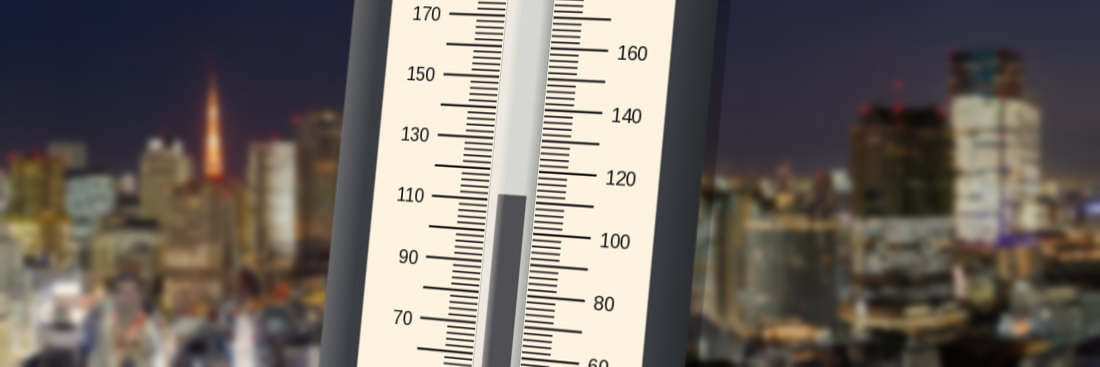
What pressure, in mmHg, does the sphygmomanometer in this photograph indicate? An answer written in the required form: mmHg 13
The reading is mmHg 112
